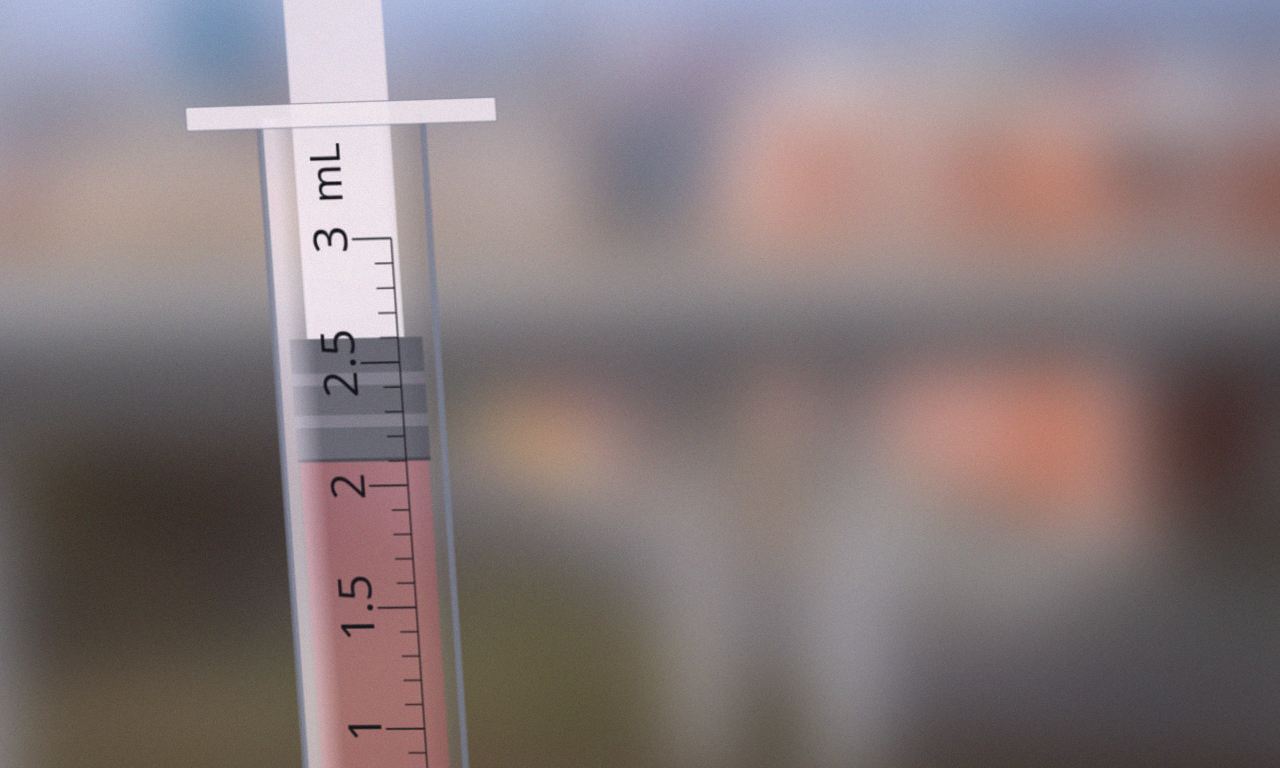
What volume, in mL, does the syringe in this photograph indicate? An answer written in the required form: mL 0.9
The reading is mL 2.1
